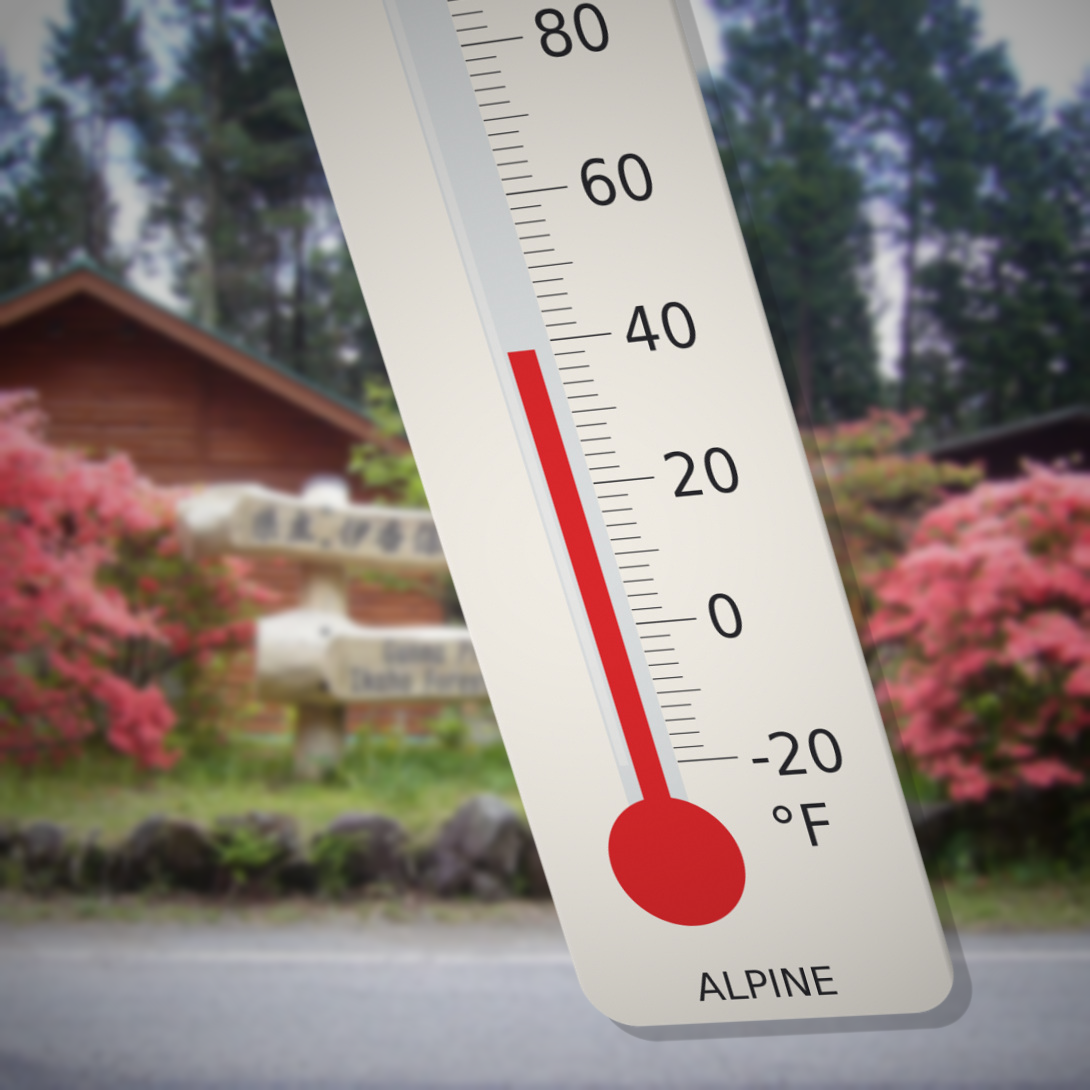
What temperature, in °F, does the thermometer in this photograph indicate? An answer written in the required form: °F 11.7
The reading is °F 39
